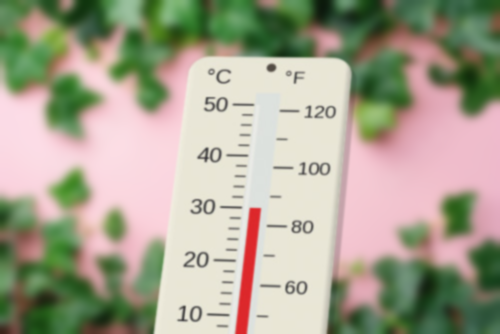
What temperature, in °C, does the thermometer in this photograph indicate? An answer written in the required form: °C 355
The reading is °C 30
